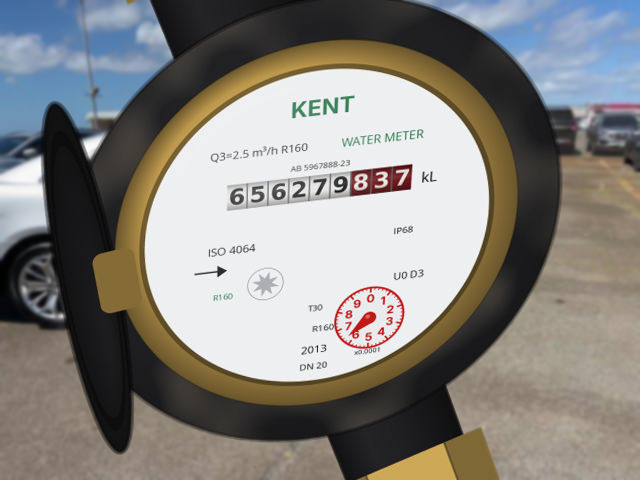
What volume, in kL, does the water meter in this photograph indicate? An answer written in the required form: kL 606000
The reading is kL 656279.8376
